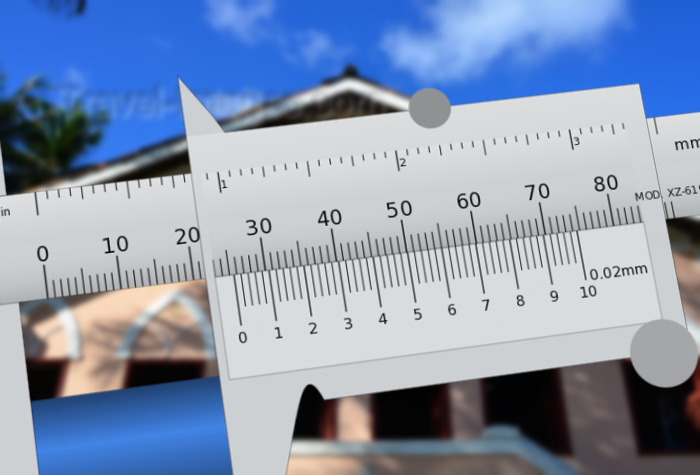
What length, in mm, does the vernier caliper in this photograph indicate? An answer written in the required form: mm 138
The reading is mm 25.6
